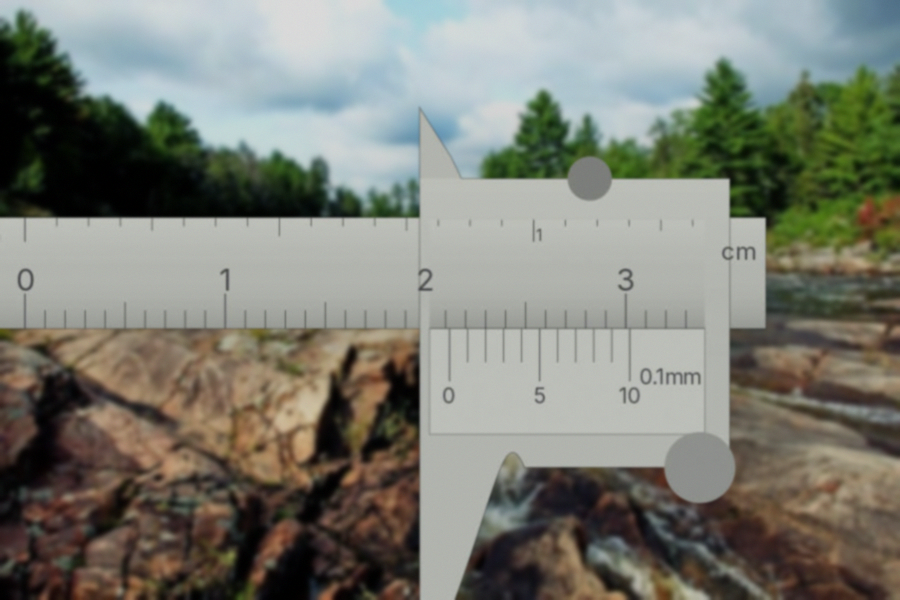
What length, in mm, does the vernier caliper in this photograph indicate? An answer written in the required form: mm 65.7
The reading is mm 21.2
